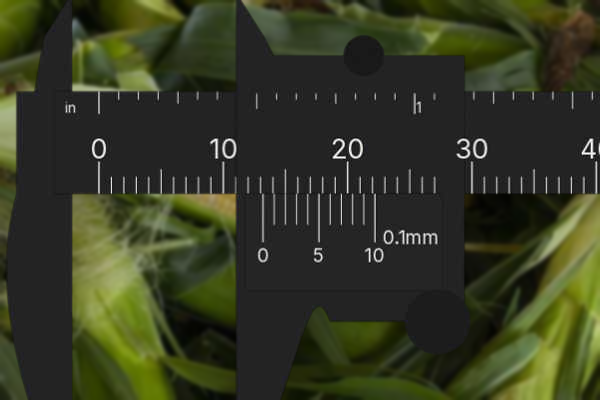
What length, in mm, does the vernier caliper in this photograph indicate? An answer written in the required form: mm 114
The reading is mm 13.2
